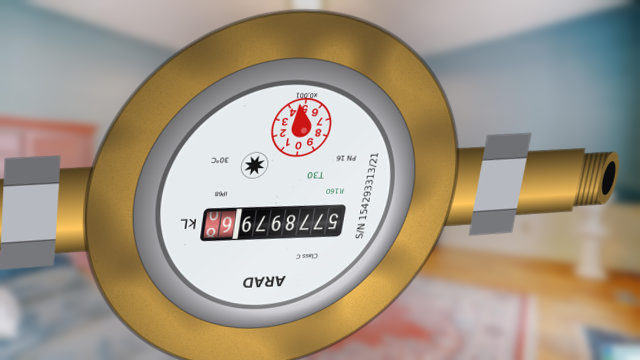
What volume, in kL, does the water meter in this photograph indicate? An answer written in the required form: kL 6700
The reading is kL 5778979.684
